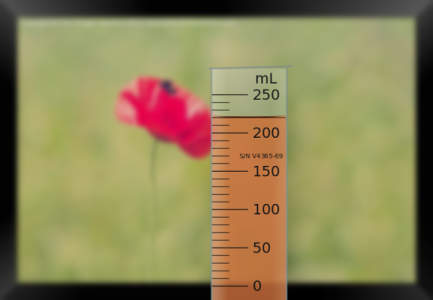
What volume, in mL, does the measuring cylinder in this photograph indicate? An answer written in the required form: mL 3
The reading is mL 220
